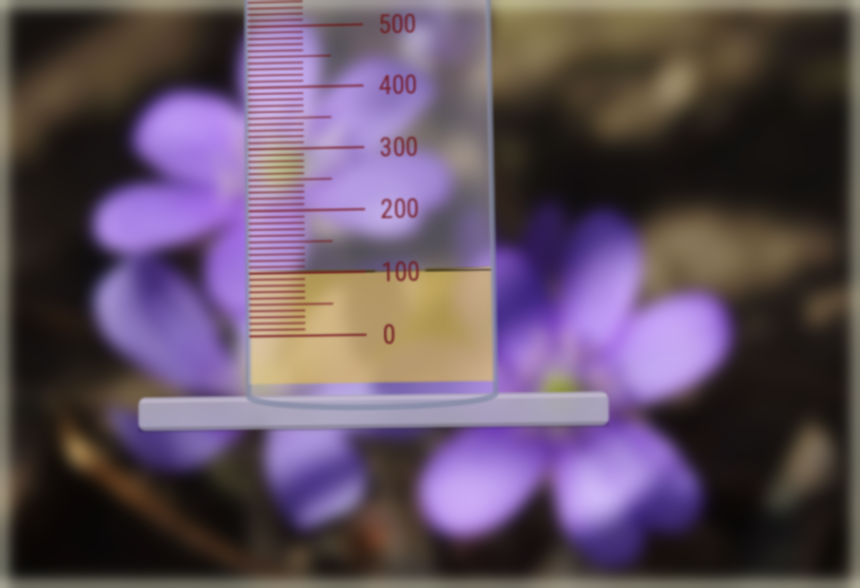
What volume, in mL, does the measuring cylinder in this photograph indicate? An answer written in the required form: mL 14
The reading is mL 100
